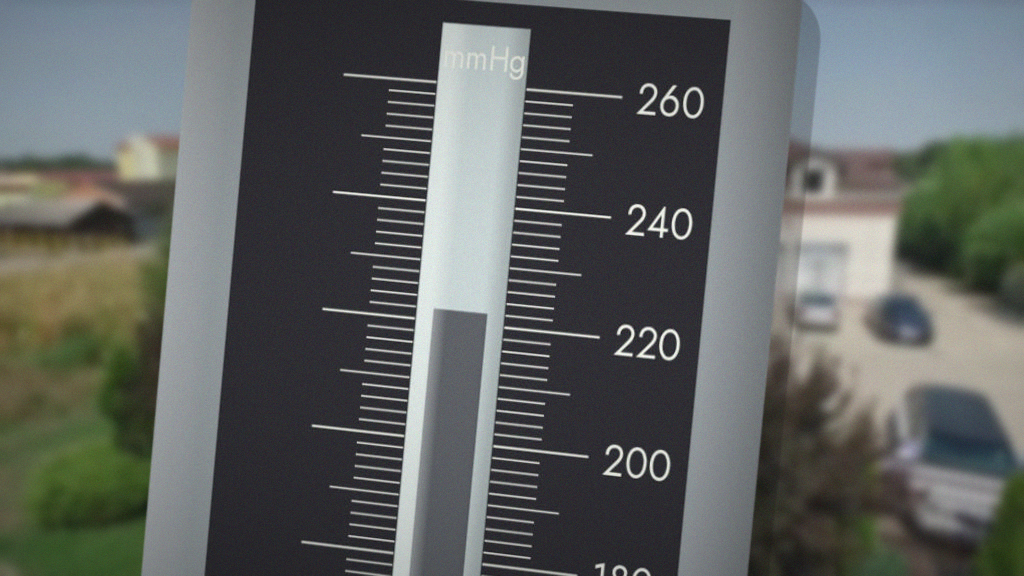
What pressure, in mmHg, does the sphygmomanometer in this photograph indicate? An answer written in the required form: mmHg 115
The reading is mmHg 222
